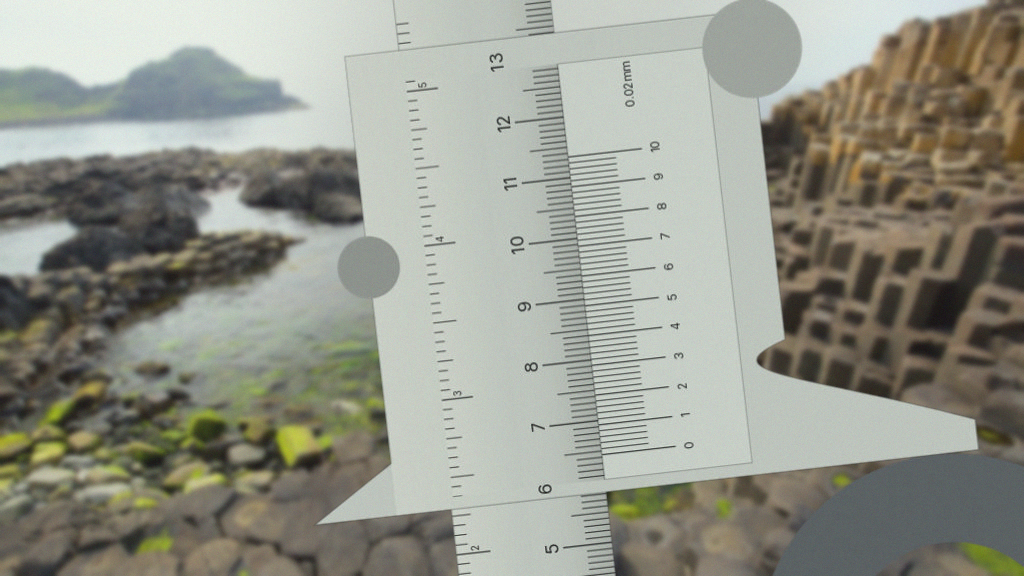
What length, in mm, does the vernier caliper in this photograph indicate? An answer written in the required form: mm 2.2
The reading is mm 64.4
